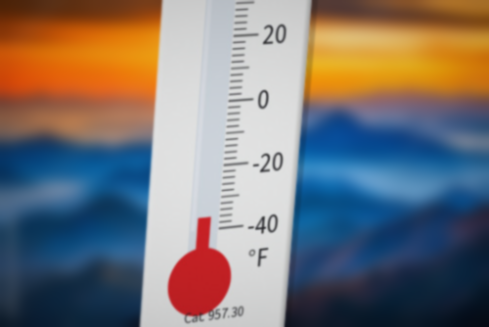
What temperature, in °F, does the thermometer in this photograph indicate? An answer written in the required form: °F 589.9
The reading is °F -36
